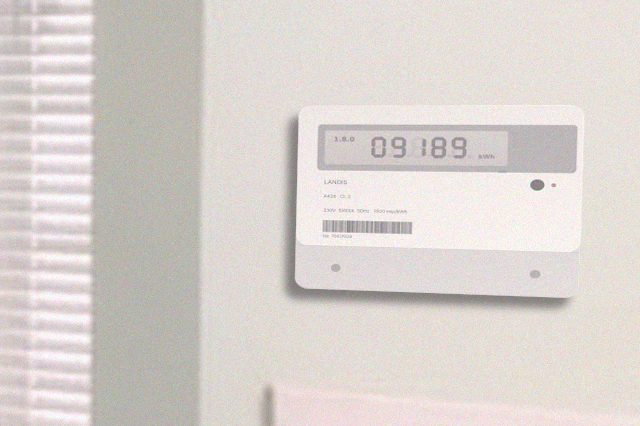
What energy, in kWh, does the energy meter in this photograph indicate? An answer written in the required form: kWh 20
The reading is kWh 9189
